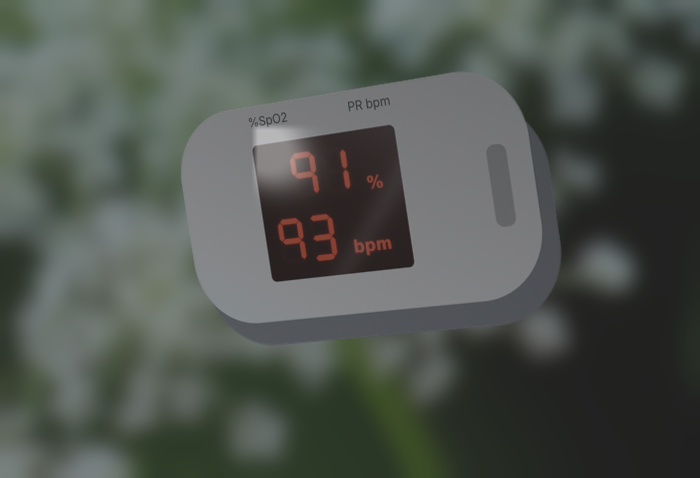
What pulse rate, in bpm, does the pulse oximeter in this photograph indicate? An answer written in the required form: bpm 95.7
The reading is bpm 93
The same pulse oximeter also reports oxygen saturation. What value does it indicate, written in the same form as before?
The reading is % 91
